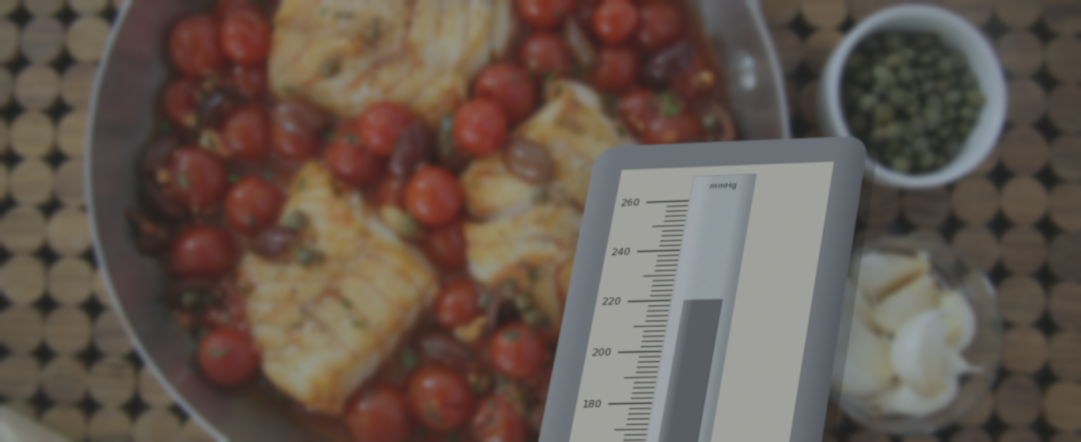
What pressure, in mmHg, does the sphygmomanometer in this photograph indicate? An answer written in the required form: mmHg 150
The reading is mmHg 220
